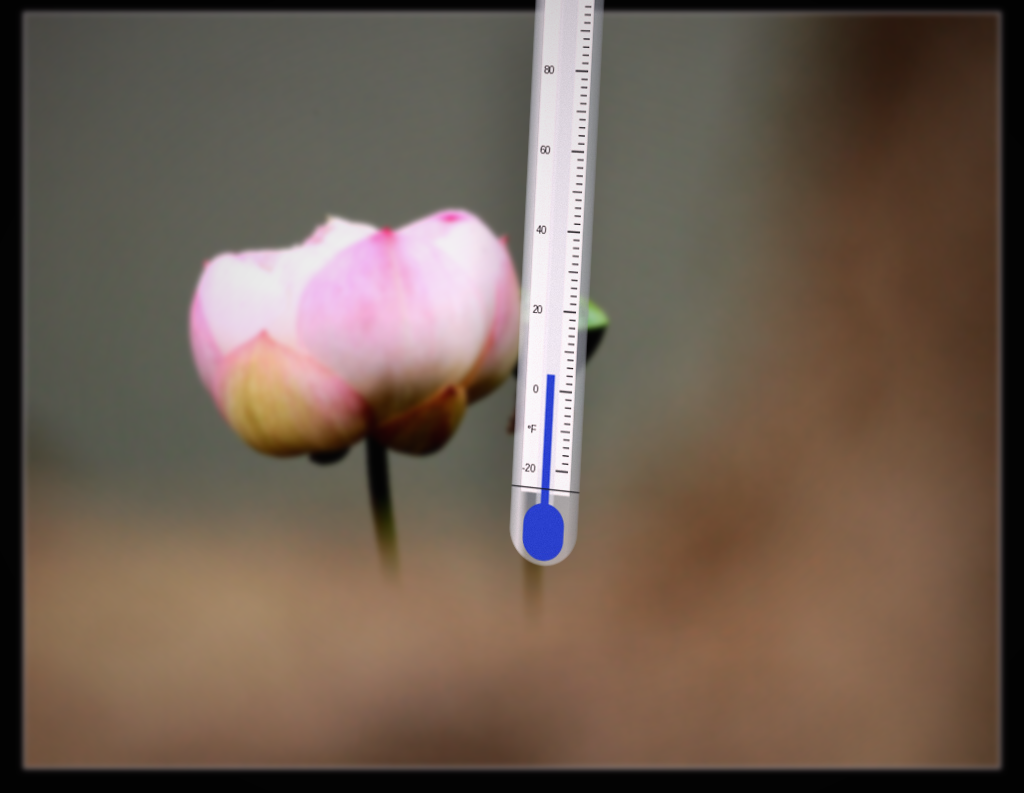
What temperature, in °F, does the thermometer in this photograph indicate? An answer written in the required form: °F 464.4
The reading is °F 4
